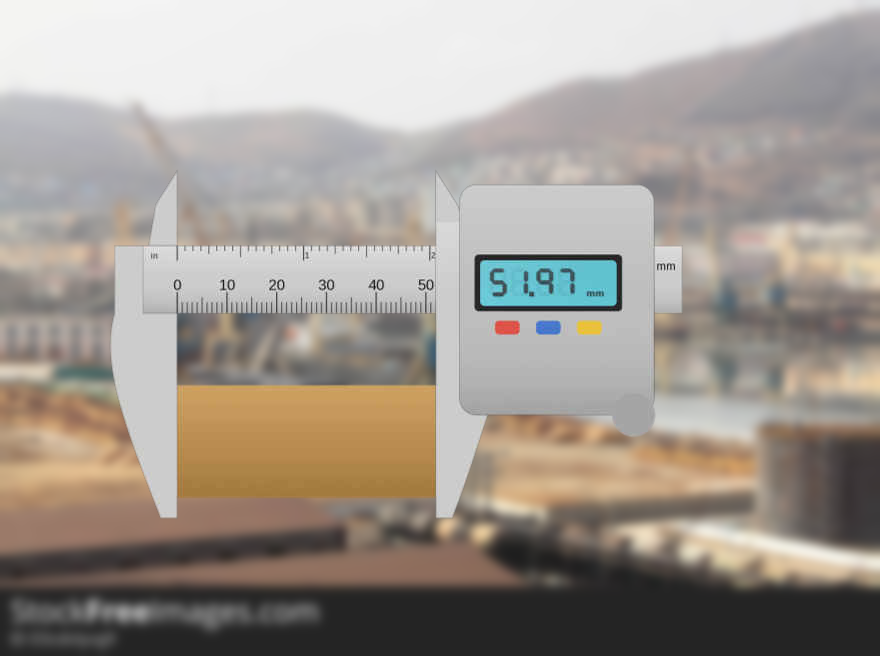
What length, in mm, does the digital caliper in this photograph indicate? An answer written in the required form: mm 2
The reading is mm 51.97
